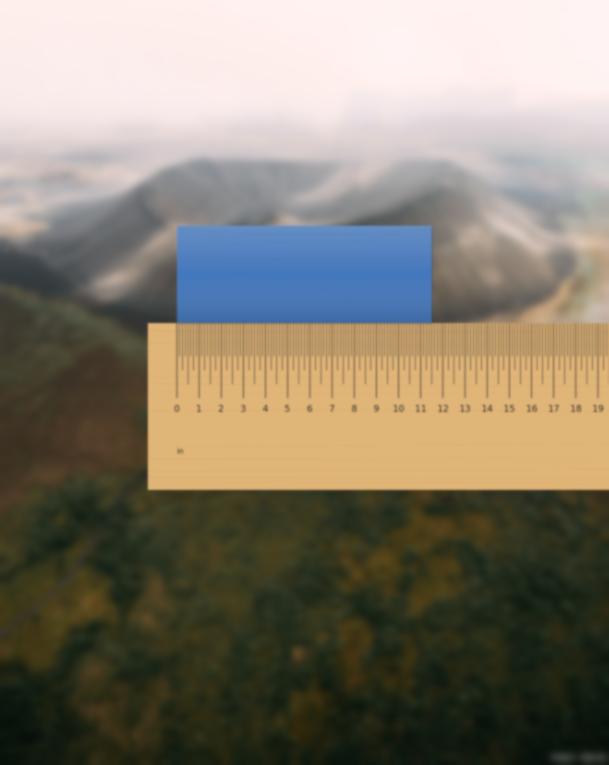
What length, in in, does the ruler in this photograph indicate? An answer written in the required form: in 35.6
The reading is in 11.5
